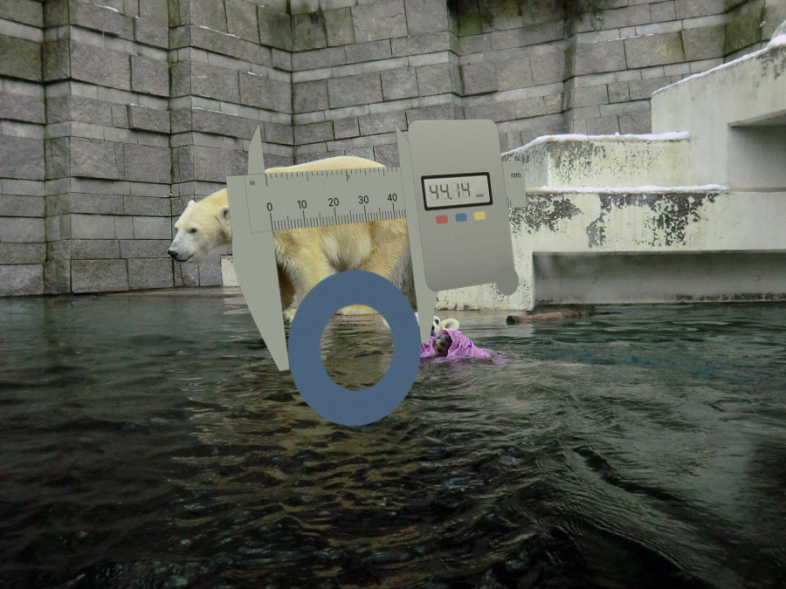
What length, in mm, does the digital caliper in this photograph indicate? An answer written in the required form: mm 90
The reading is mm 44.14
